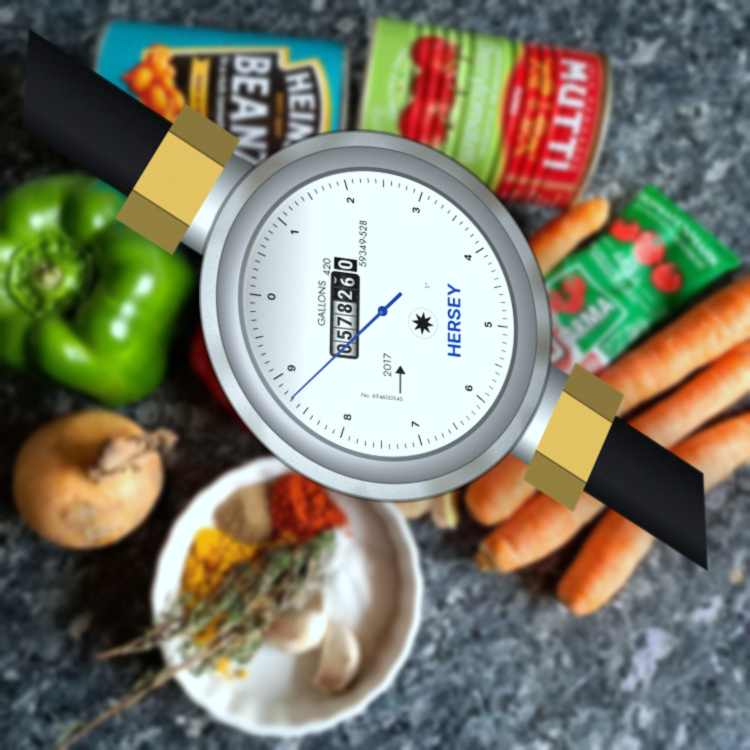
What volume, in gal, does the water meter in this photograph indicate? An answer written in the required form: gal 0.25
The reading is gal 578258.7
